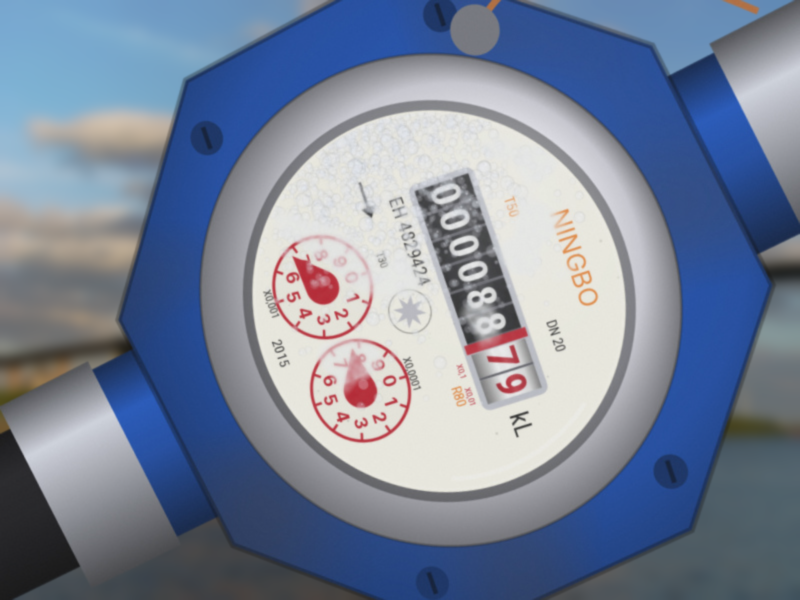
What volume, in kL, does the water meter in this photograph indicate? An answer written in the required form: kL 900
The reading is kL 88.7967
